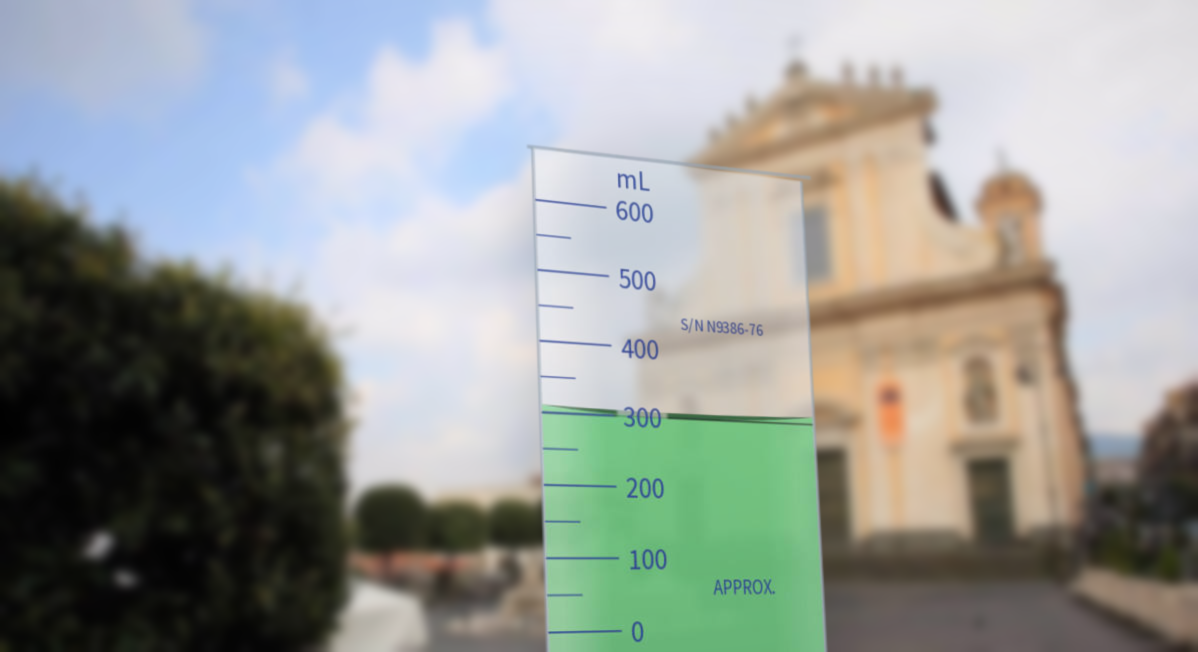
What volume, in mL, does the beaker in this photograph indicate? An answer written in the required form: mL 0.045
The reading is mL 300
